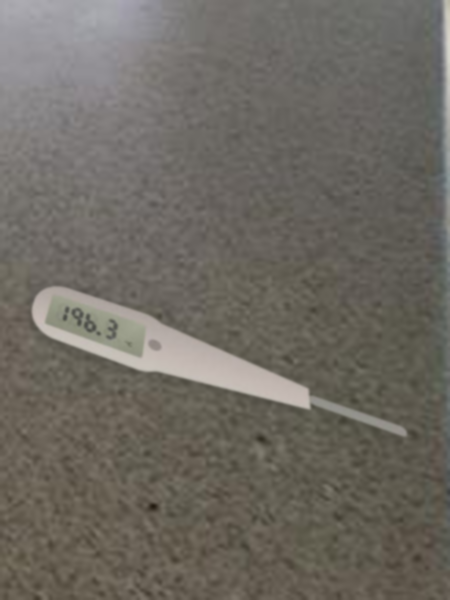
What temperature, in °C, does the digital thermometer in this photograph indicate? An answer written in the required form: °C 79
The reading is °C 196.3
